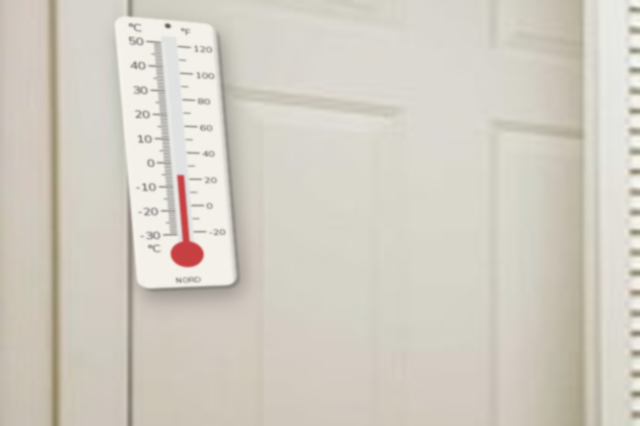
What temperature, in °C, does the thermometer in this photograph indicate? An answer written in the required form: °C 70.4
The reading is °C -5
